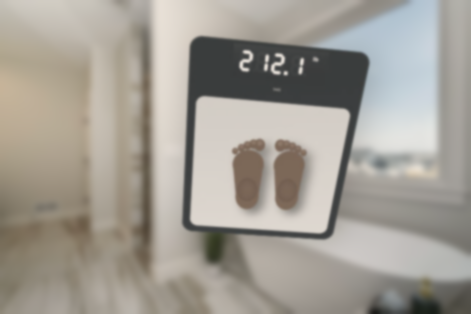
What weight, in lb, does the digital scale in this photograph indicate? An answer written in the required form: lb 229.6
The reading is lb 212.1
